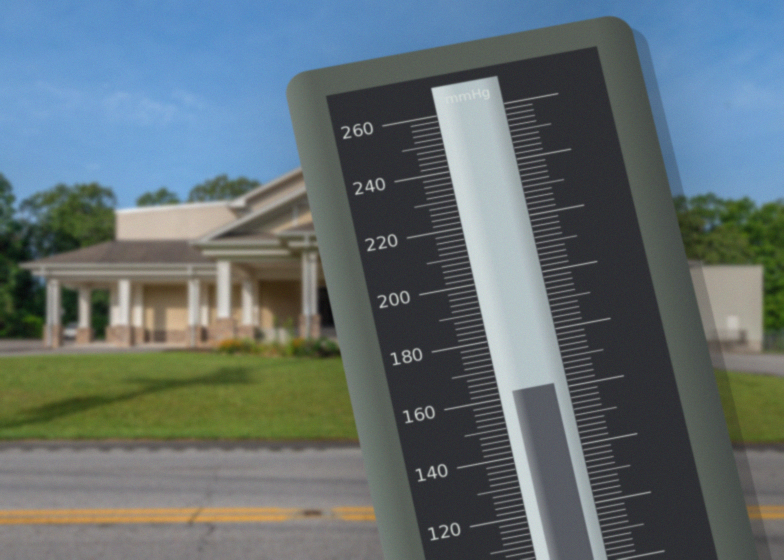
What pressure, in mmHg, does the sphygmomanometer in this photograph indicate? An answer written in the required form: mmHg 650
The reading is mmHg 162
